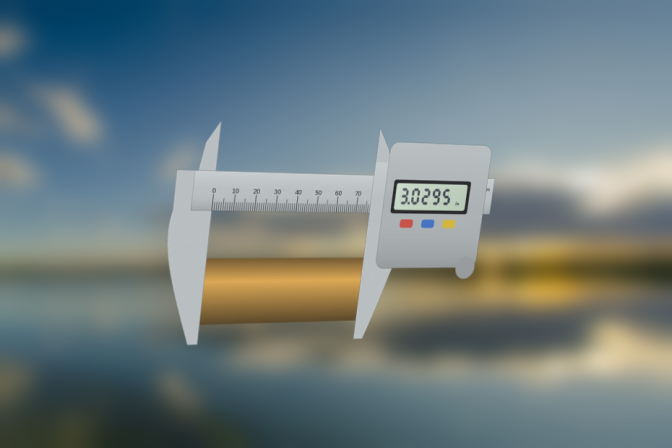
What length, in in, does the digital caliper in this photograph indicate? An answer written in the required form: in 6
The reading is in 3.0295
